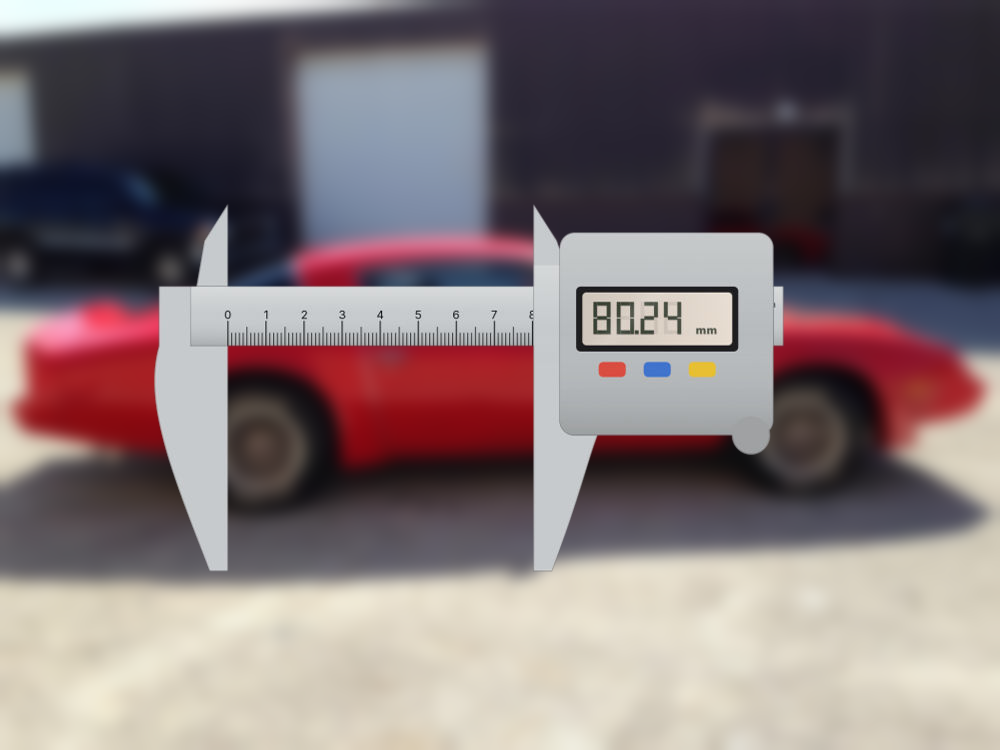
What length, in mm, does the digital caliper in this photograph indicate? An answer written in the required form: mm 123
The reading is mm 80.24
